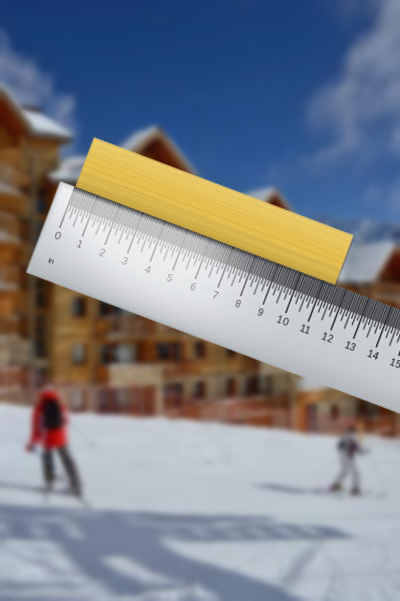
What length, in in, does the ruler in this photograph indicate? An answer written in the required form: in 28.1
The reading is in 11.5
